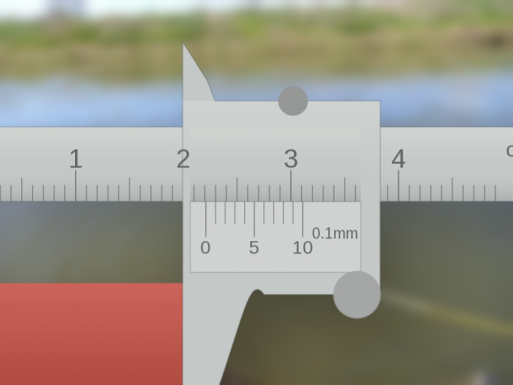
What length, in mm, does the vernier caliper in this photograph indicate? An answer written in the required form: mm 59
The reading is mm 22.1
